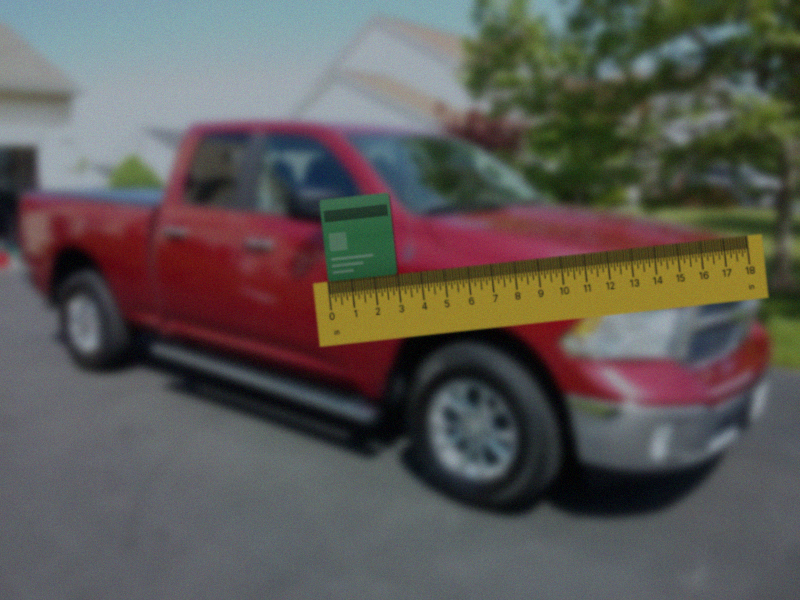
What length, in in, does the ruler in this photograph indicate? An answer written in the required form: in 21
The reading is in 3
